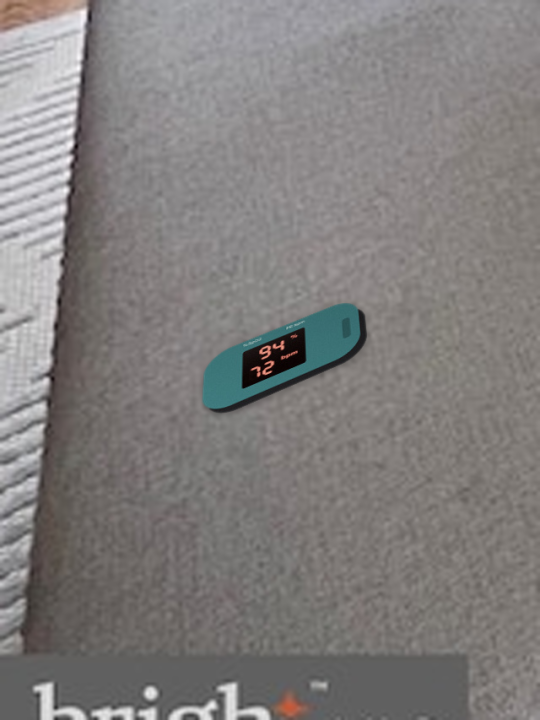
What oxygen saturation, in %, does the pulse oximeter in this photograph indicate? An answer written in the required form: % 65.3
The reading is % 94
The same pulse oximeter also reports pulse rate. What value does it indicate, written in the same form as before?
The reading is bpm 72
